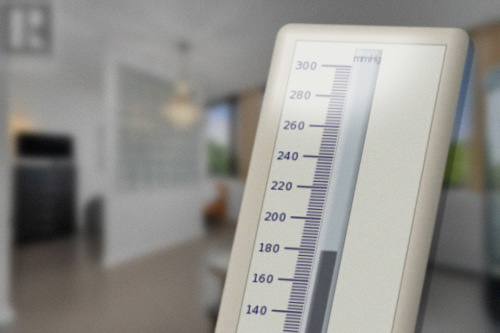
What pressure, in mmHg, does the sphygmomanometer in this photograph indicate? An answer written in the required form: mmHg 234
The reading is mmHg 180
